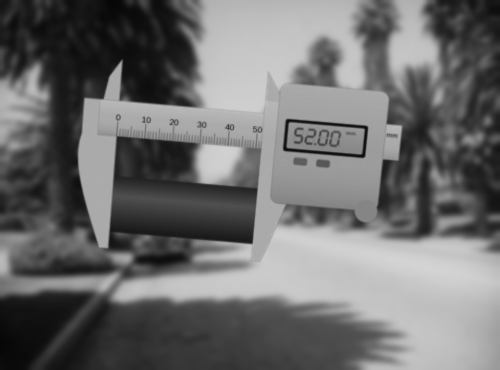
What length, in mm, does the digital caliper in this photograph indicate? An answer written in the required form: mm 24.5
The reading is mm 52.00
